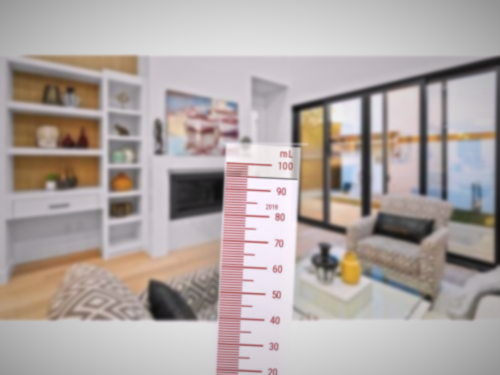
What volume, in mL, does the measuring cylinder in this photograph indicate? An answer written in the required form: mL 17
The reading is mL 95
